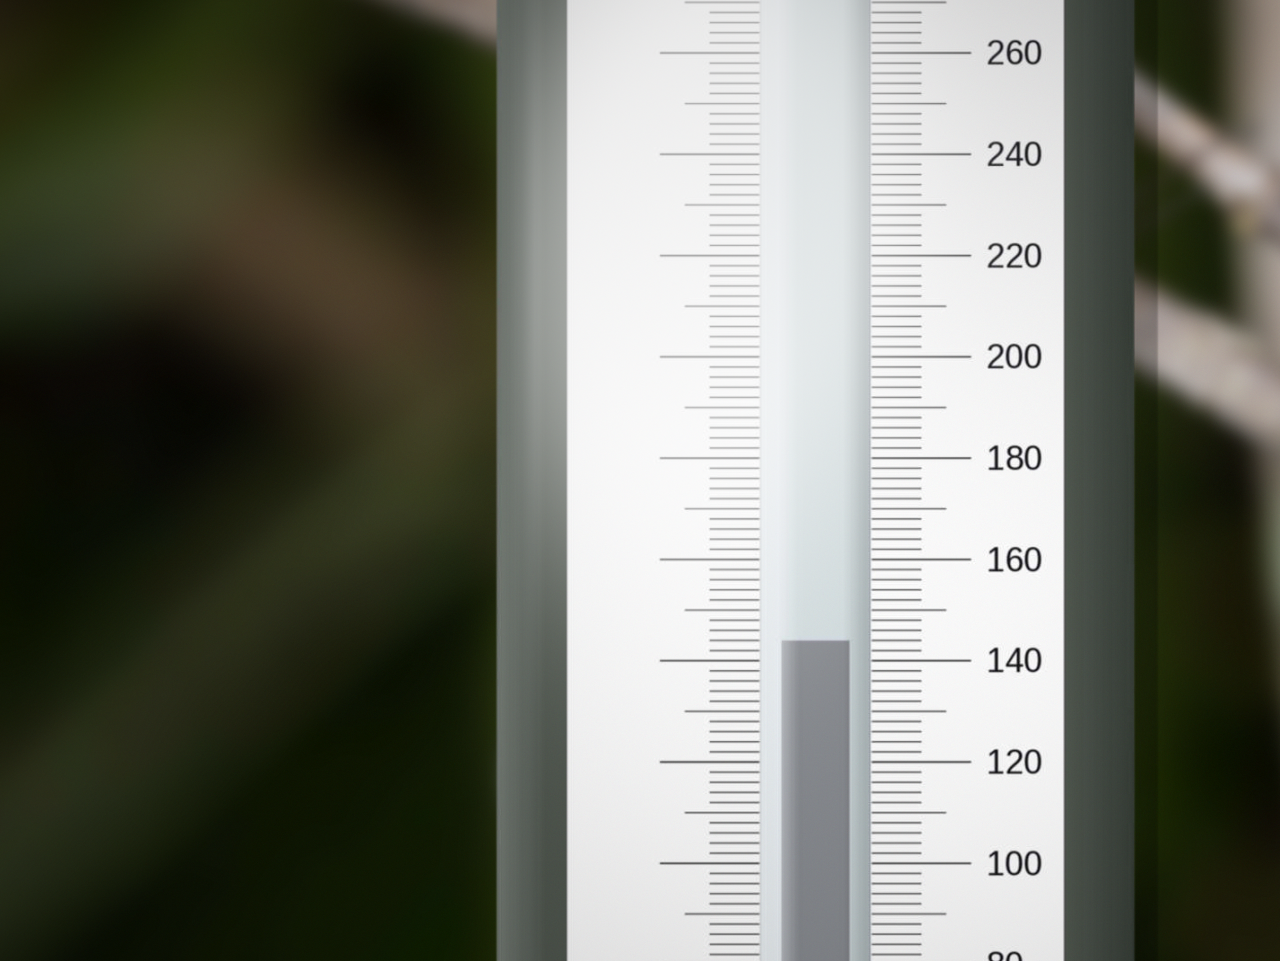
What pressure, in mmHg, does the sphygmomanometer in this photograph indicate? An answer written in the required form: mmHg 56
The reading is mmHg 144
